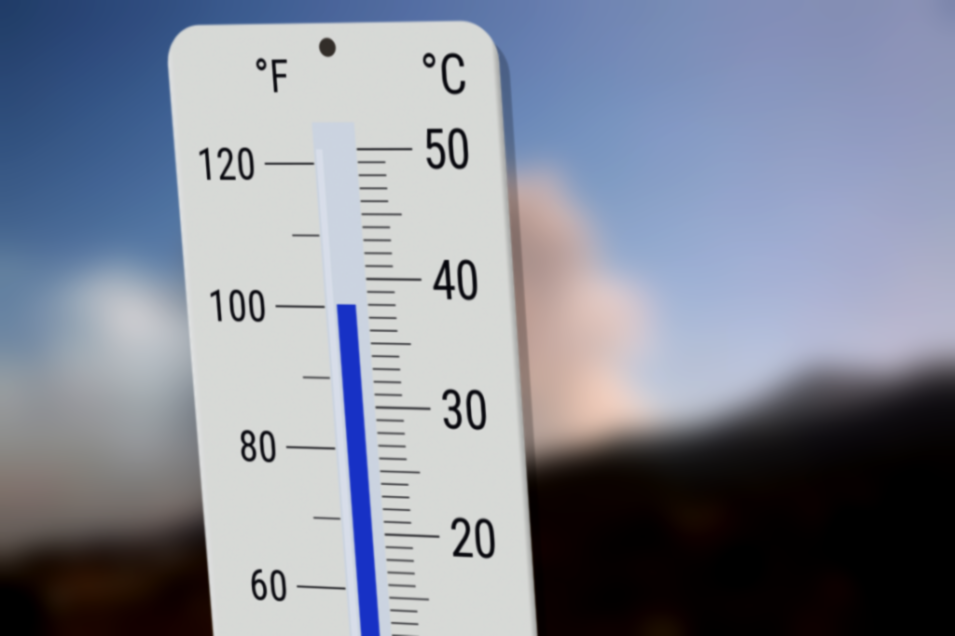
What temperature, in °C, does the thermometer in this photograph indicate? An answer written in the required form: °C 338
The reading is °C 38
